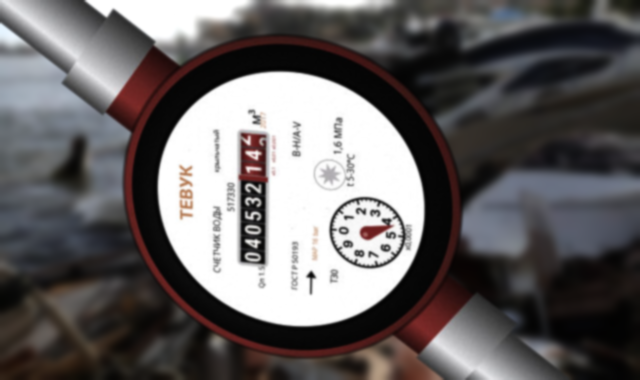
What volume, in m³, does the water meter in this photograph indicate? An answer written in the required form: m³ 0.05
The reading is m³ 40532.1424
